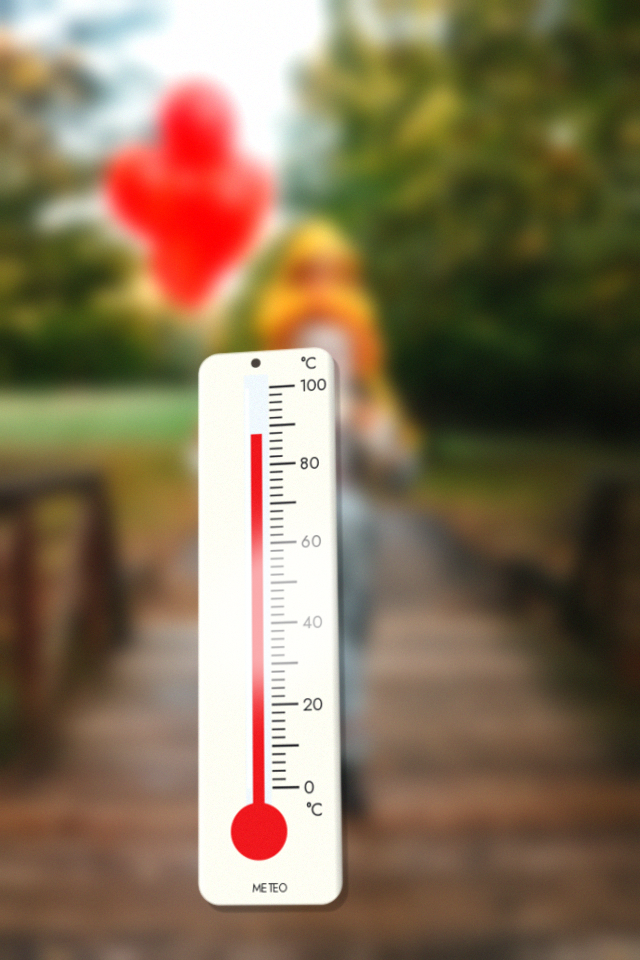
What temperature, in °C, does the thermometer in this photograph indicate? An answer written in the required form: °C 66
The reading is °C 88
